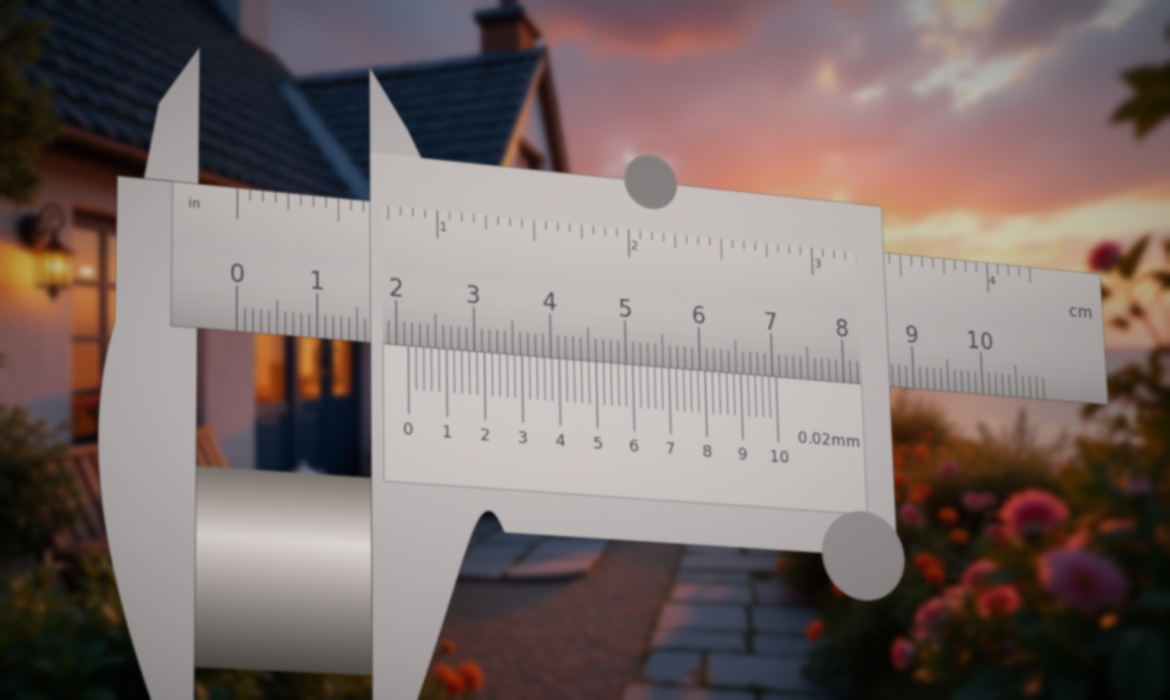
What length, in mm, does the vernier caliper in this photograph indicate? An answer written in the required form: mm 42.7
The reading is mm 21.5
